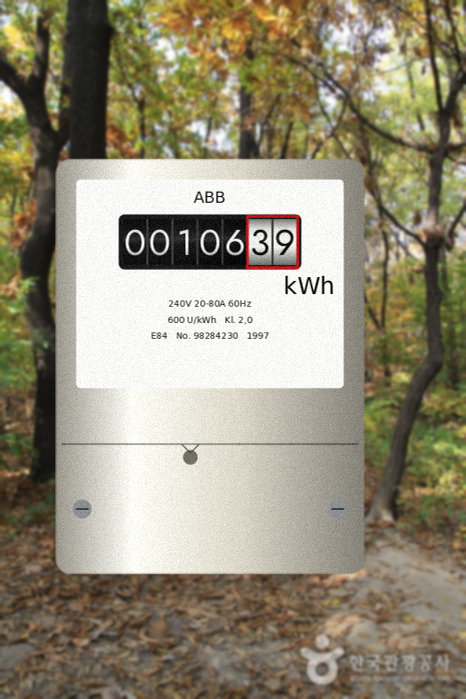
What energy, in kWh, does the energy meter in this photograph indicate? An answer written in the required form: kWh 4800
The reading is kWh 106.39
